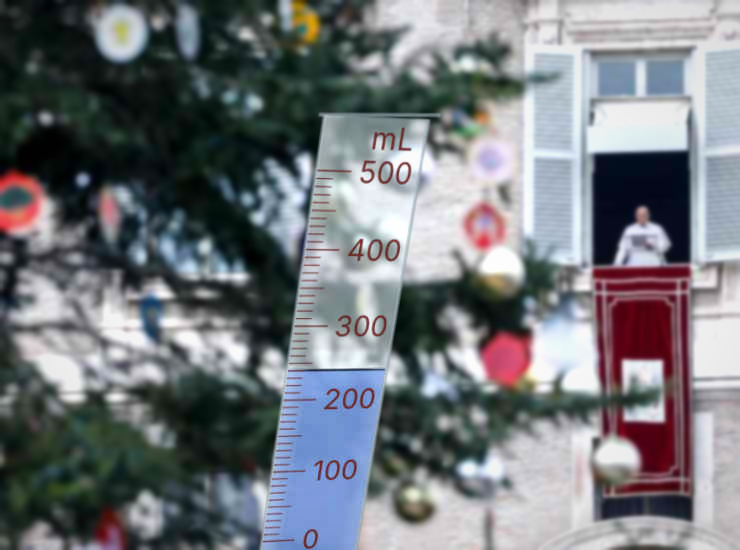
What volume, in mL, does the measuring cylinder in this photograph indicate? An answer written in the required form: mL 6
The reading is mL 240
